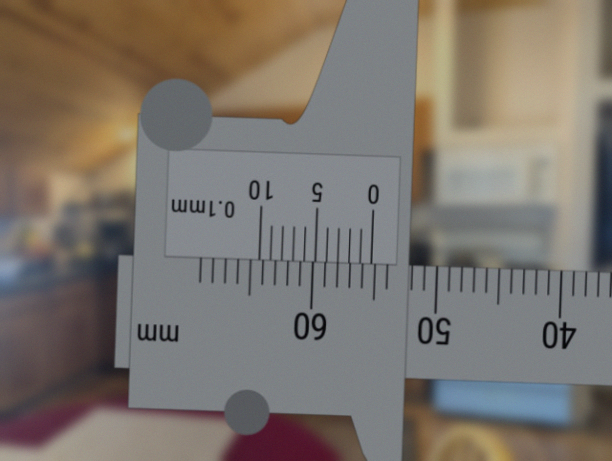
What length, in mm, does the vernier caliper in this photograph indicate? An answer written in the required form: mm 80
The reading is mm 55.3
